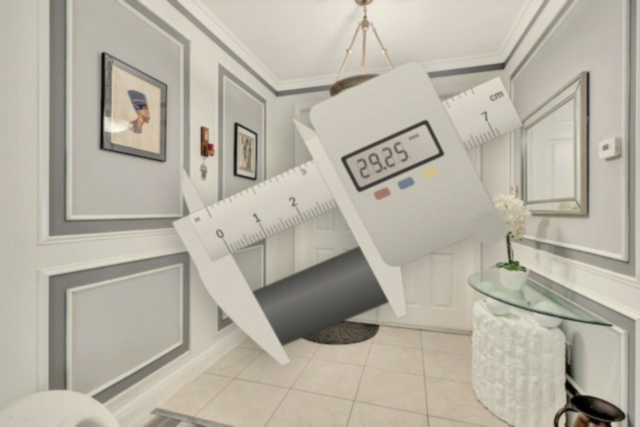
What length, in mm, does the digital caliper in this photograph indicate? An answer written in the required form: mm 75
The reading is mm 29.25
